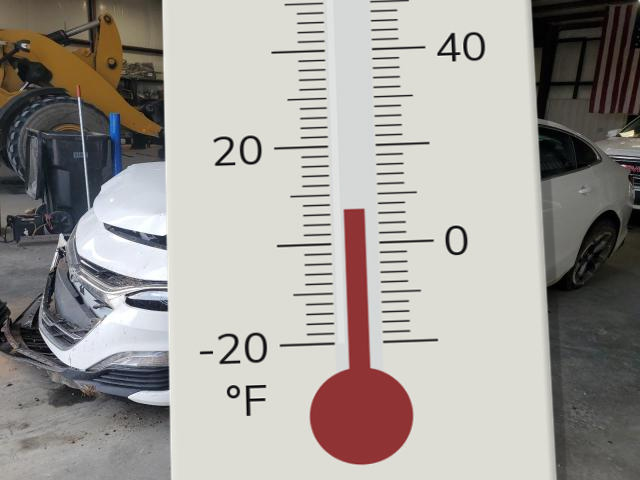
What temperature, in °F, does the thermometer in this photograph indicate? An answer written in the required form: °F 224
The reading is °F 7
